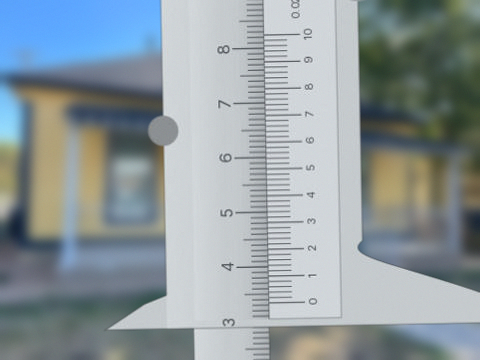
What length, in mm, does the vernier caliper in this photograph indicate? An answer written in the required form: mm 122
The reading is mm 33.4
